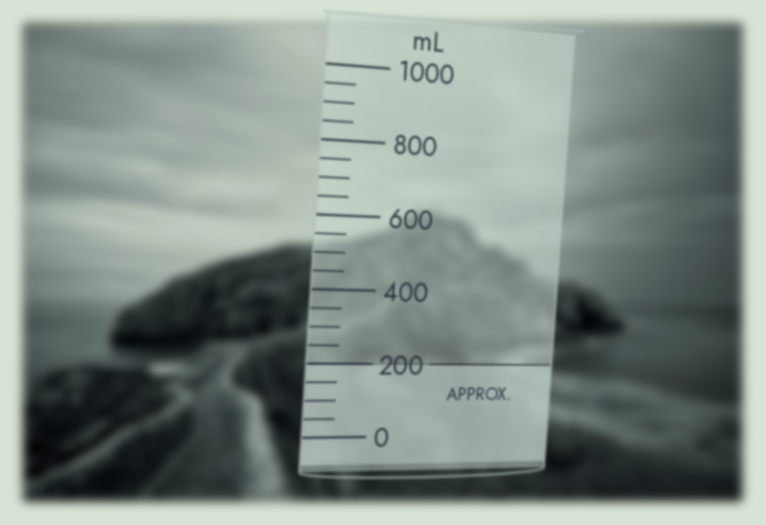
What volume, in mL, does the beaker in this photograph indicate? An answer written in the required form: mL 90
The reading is mL 200
